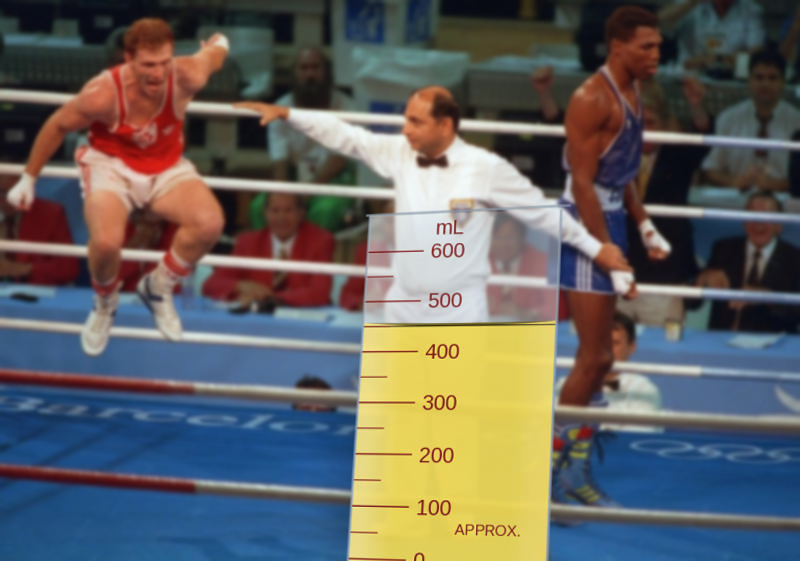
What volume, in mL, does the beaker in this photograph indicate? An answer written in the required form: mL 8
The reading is mL 450
